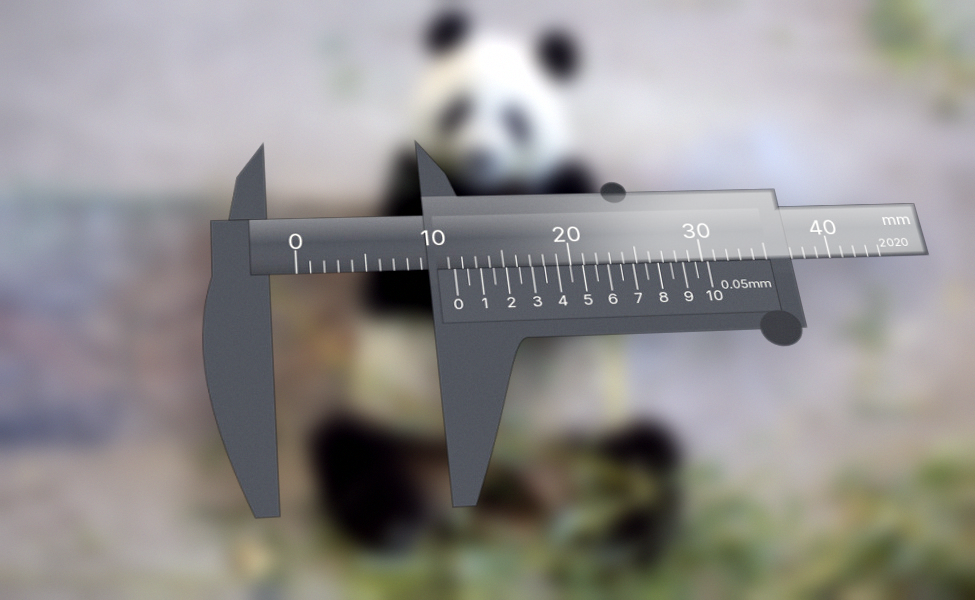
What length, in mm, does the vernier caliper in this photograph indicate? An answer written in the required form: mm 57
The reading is mm 11.4
